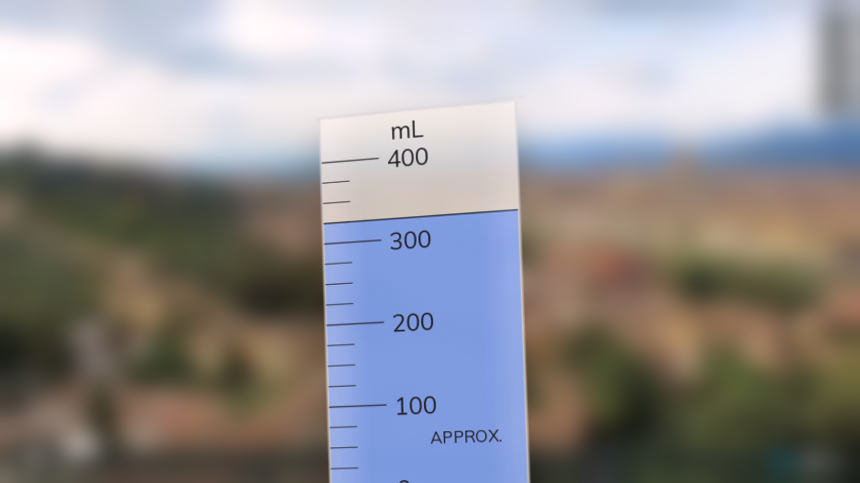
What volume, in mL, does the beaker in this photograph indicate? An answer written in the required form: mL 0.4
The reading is mL 325
